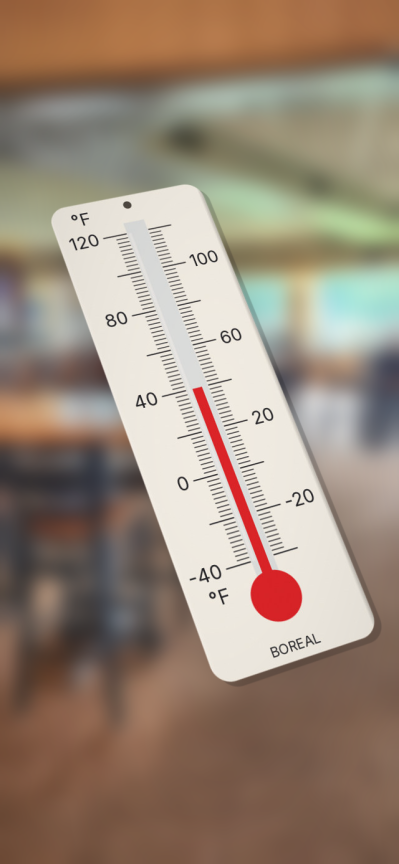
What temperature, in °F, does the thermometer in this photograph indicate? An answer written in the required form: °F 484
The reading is °F 40
